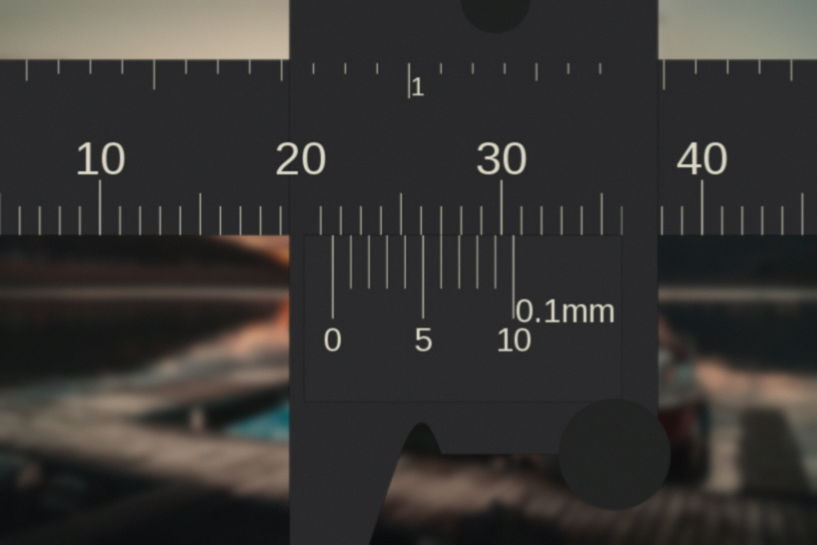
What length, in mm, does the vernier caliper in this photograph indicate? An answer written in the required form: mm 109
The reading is mm 21.6
